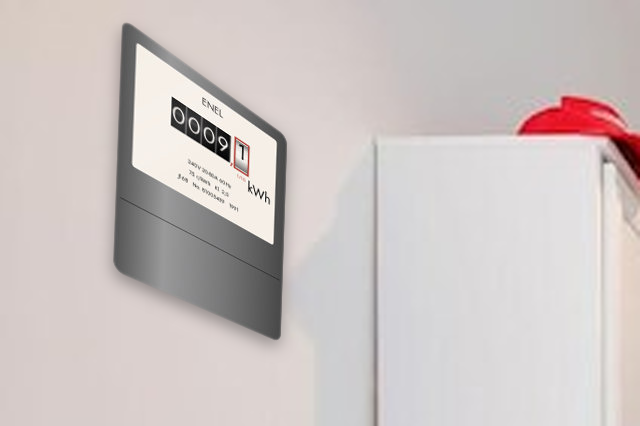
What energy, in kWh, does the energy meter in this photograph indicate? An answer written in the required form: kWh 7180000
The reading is kWh 9.1
